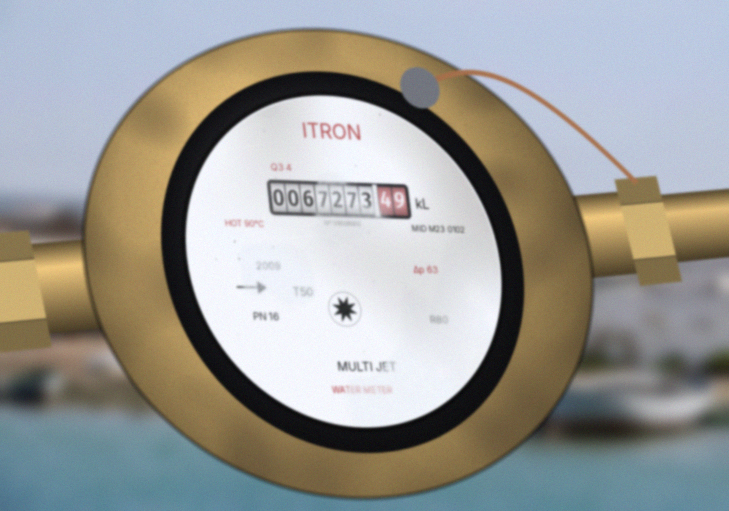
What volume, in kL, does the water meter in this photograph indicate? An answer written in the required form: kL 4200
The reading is kL 67273.49
